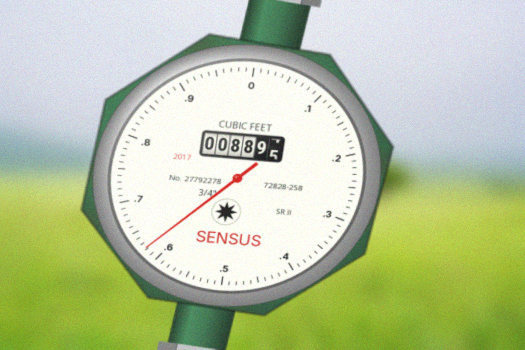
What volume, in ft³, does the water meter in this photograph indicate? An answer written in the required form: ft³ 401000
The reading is ft³ 8894.62
